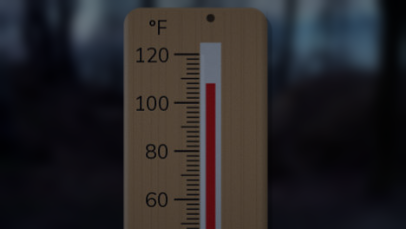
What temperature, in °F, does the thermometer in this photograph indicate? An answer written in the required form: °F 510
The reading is °F 108
